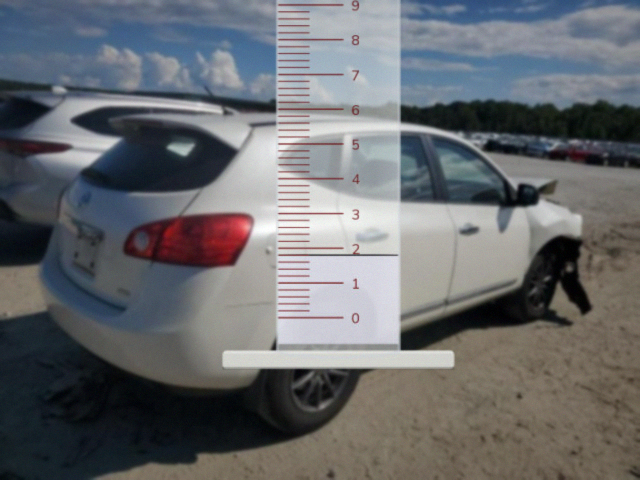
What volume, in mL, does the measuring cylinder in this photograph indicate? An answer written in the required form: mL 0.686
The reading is mL 1.8
